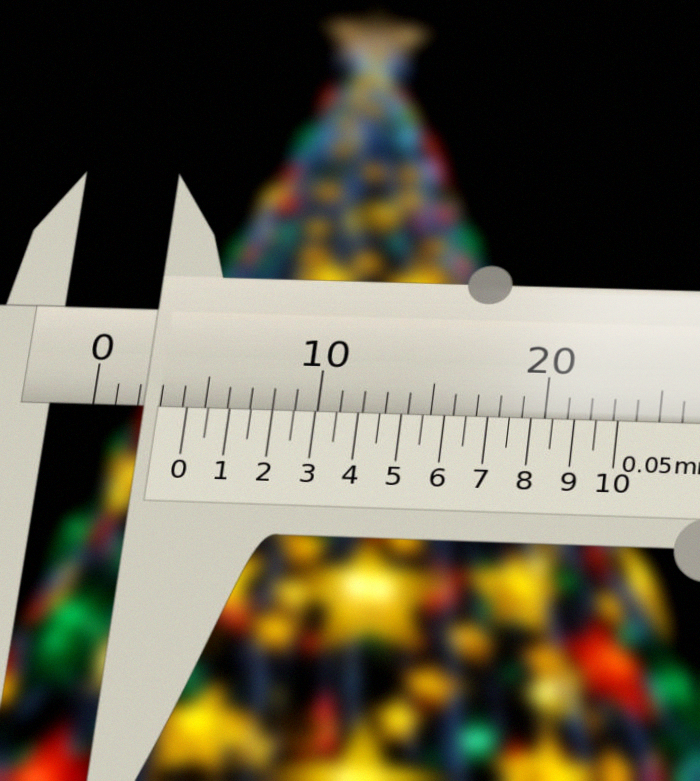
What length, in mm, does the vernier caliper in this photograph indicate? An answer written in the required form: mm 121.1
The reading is mm 4.2
